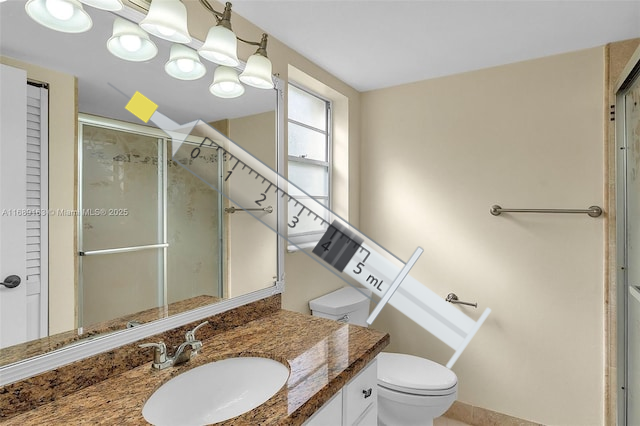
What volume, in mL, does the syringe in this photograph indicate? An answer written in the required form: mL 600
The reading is mL 3.8
